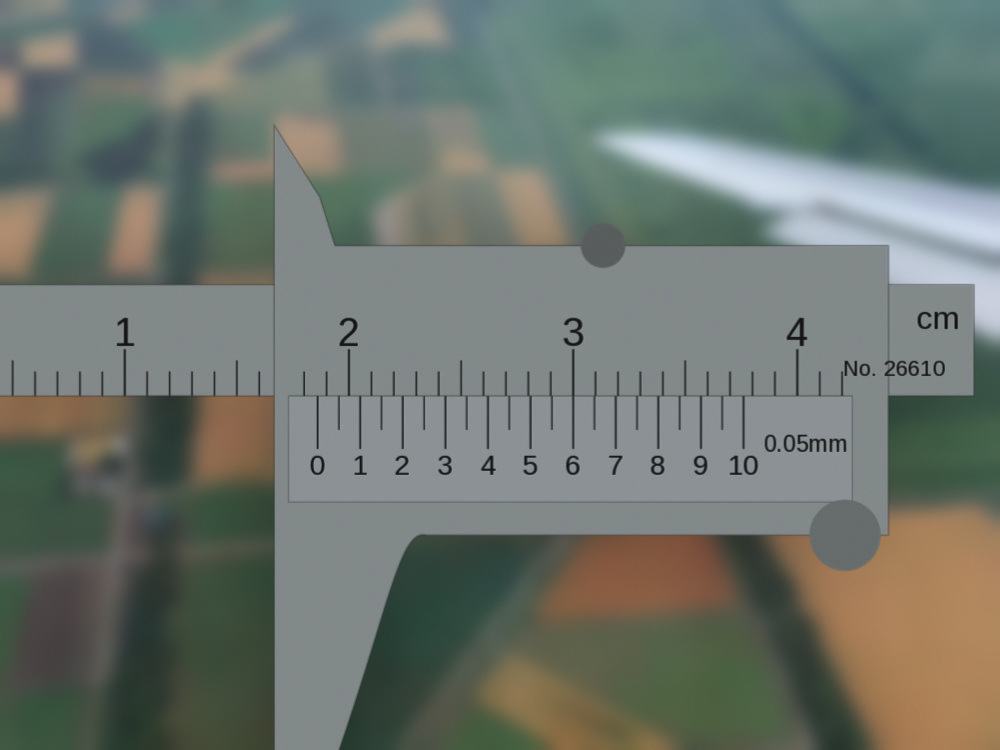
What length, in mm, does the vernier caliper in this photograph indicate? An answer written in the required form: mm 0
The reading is mm 18.6
